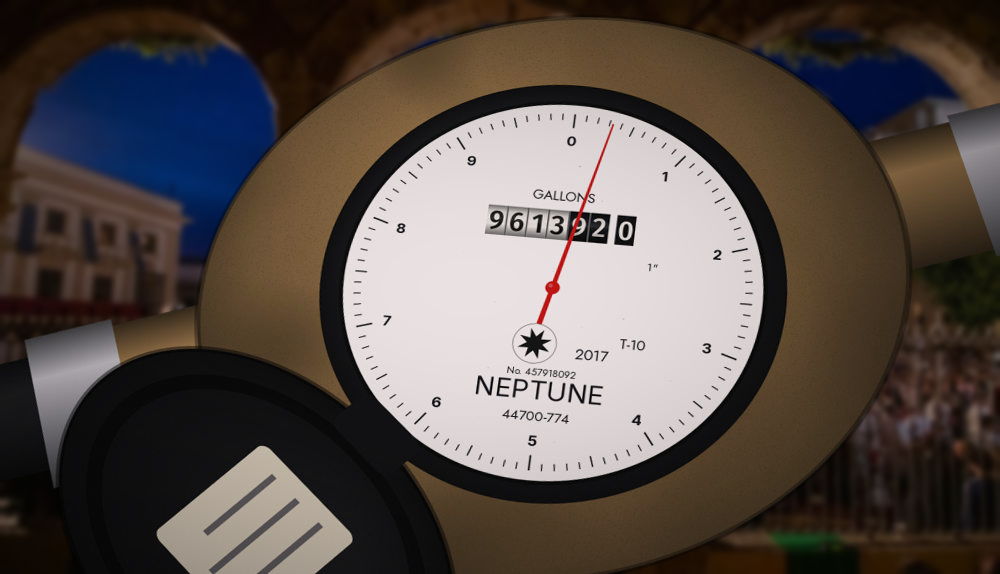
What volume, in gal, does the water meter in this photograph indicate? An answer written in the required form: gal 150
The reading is gal 9613920.3
